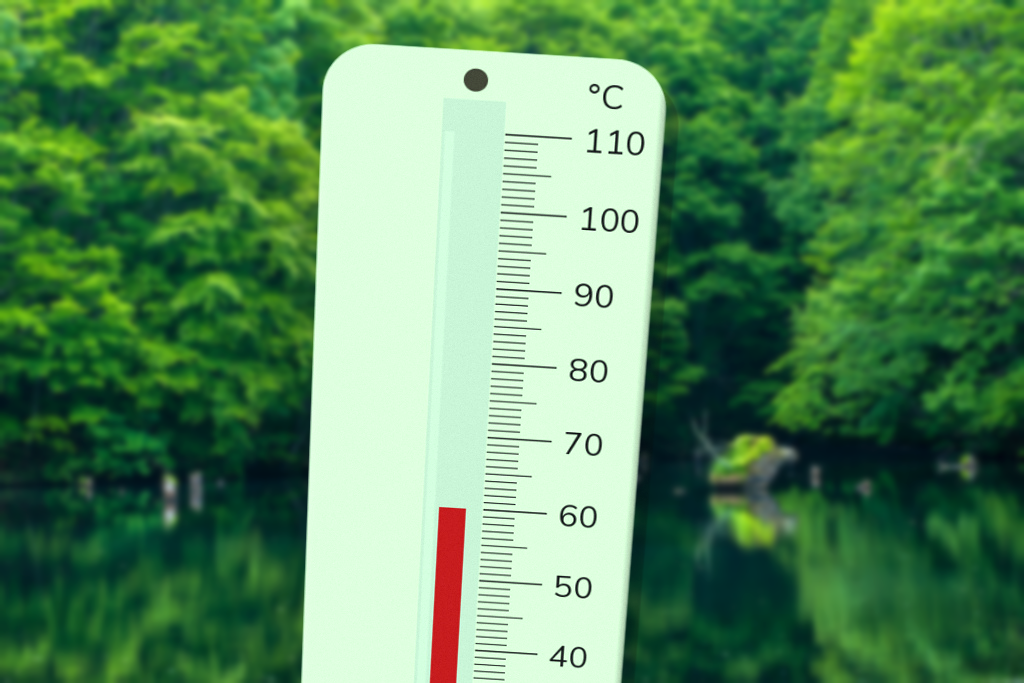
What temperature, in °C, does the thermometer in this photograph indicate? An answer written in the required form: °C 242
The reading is °C 60
